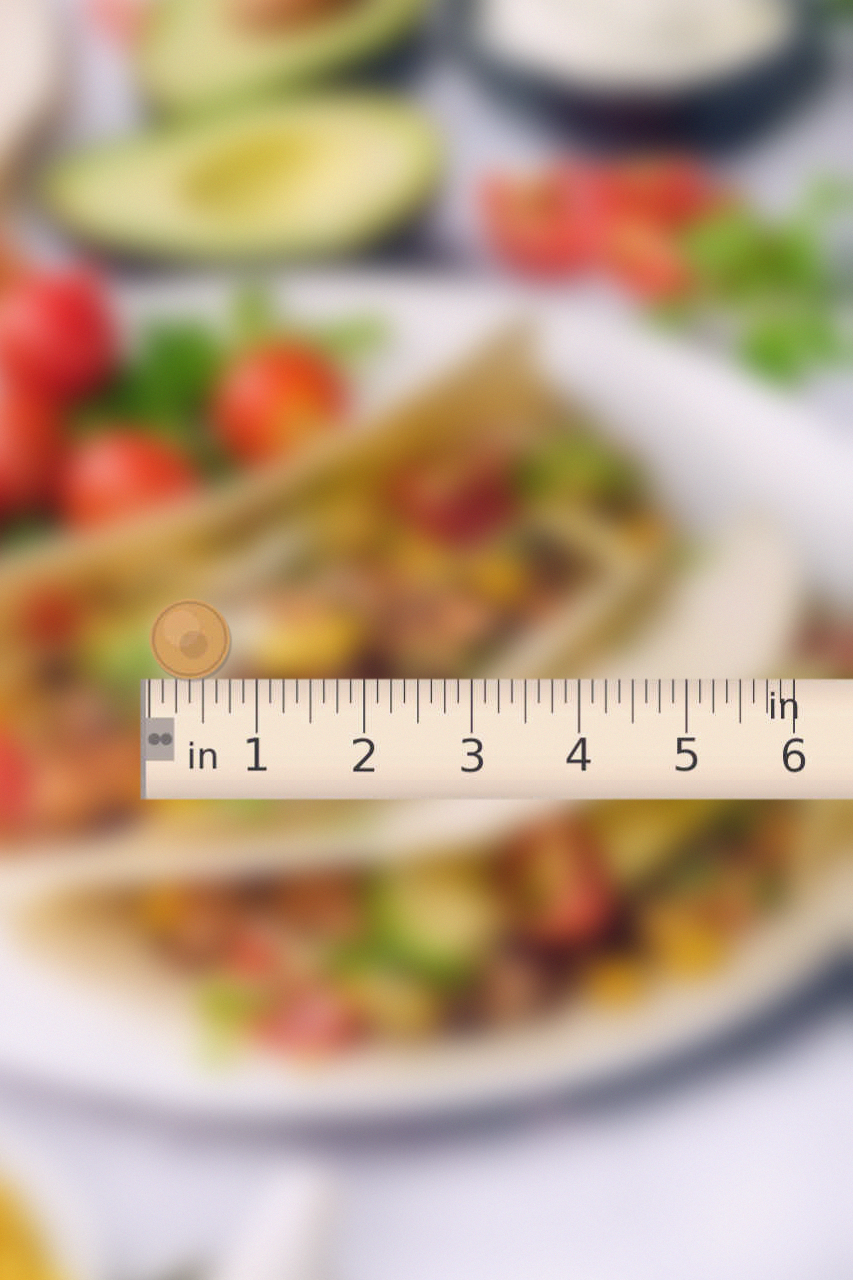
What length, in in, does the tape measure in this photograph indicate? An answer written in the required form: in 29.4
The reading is in 0.75
